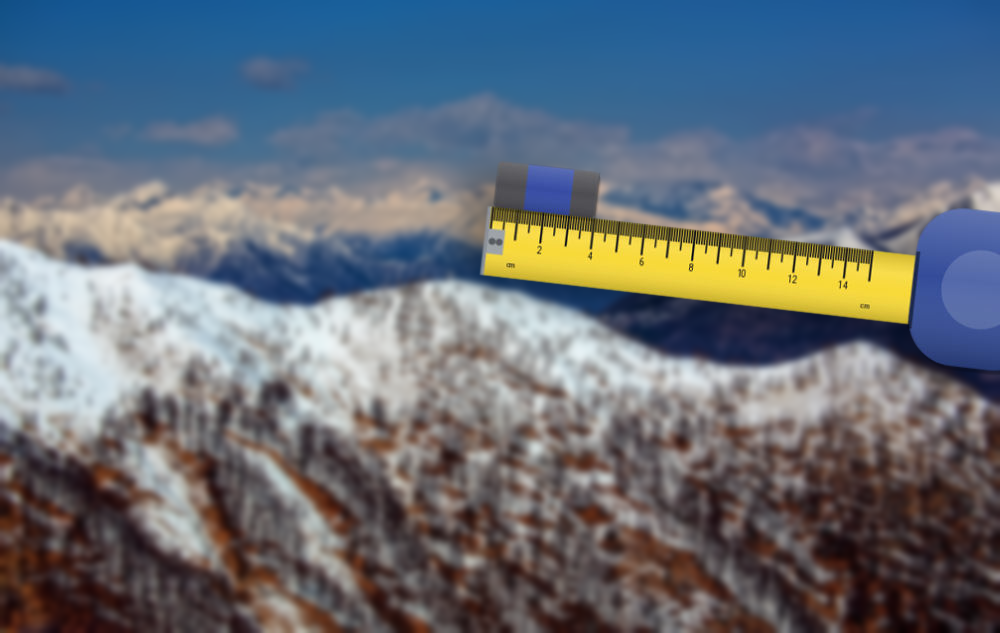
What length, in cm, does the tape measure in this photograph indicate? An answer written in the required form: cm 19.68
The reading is cm 4
